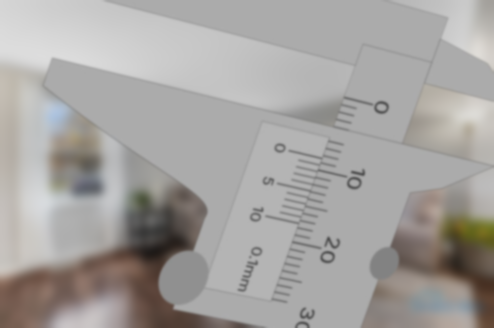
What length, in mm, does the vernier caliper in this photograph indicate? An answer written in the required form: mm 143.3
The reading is mm 8.4
